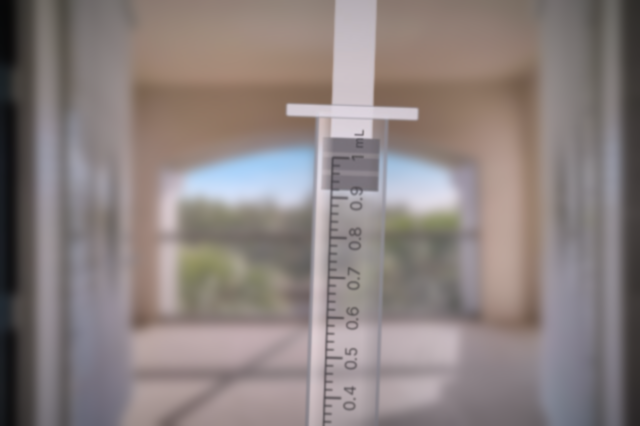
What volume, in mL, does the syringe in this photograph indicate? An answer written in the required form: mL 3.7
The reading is mL 0.92
